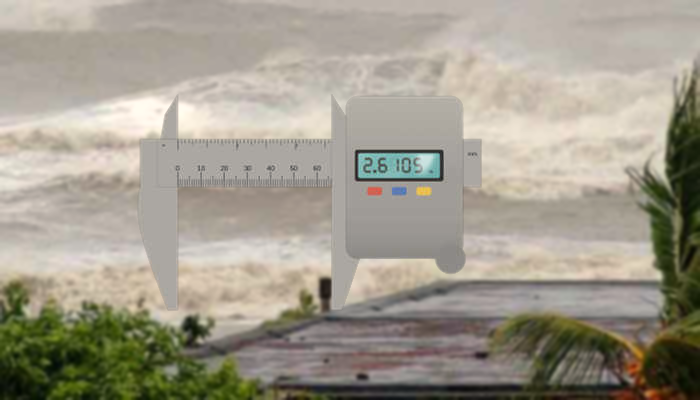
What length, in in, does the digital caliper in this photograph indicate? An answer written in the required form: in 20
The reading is in 2.6105
